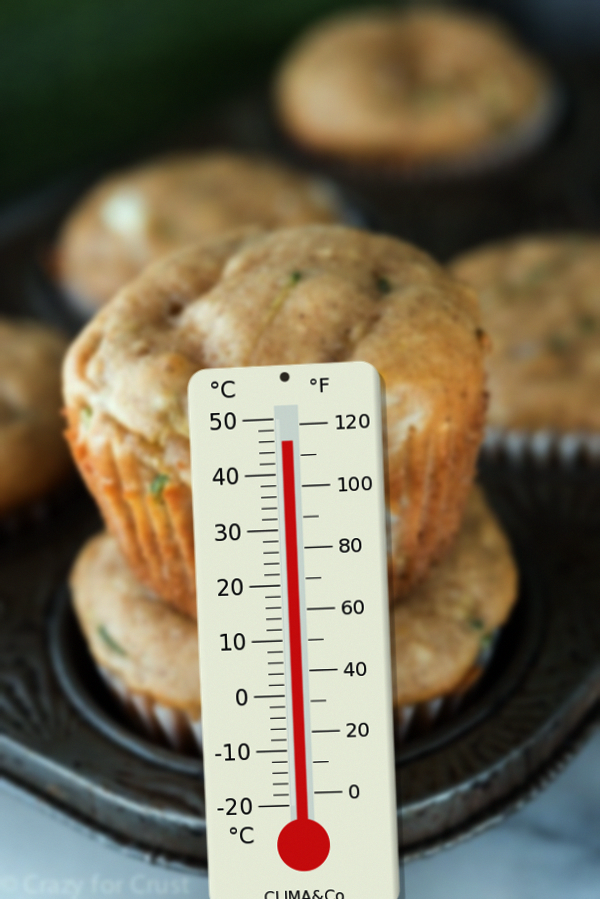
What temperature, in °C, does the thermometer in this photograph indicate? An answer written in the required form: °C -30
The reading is °C 46
